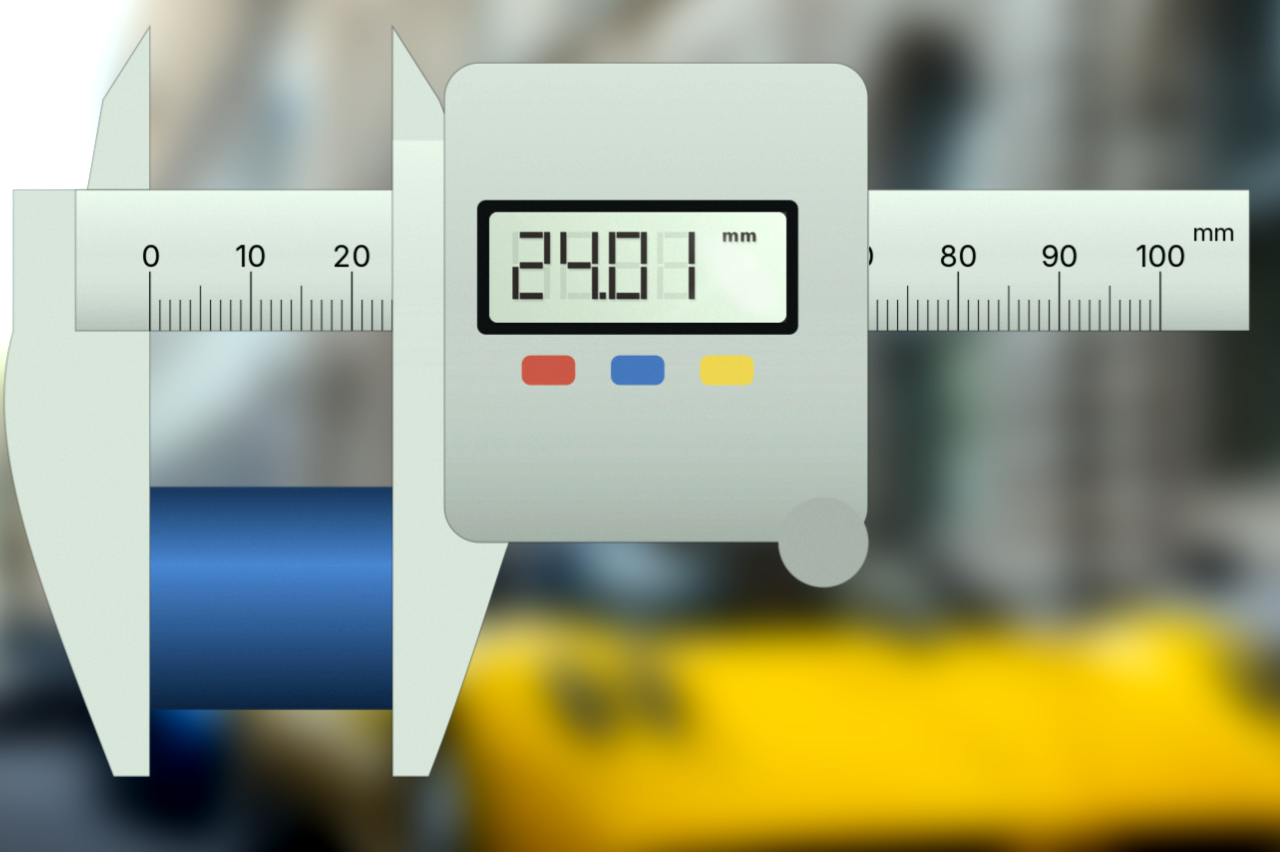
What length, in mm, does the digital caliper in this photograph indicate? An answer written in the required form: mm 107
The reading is mm 24.01
